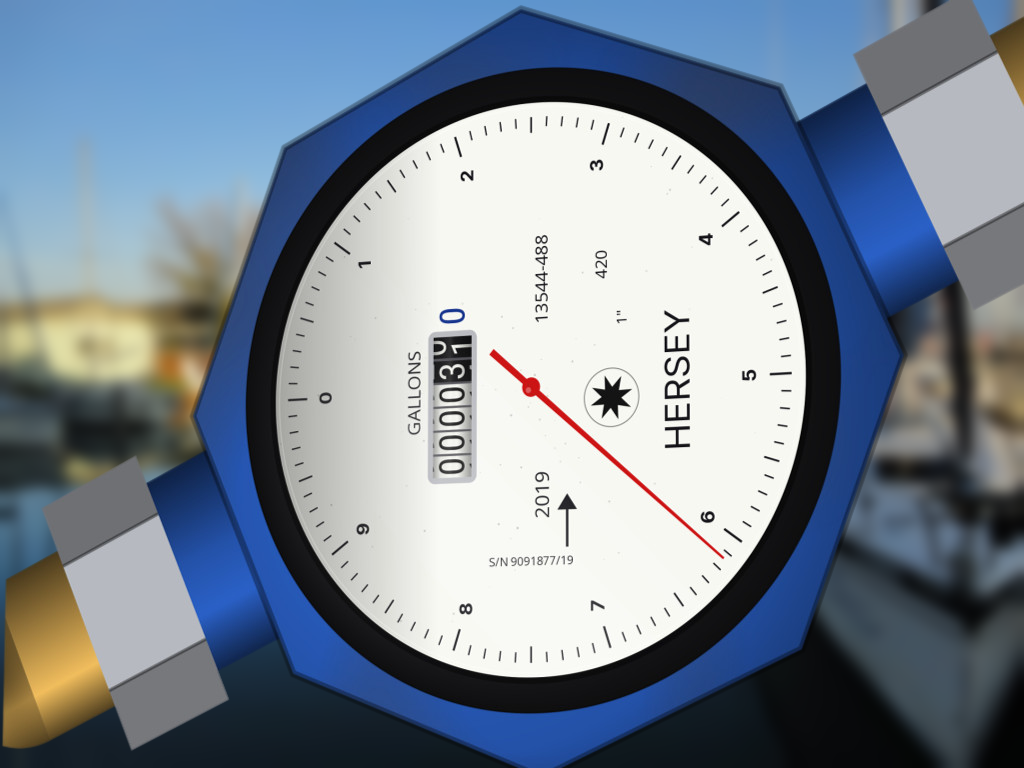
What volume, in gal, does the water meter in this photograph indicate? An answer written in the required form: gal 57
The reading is gal 306.1
